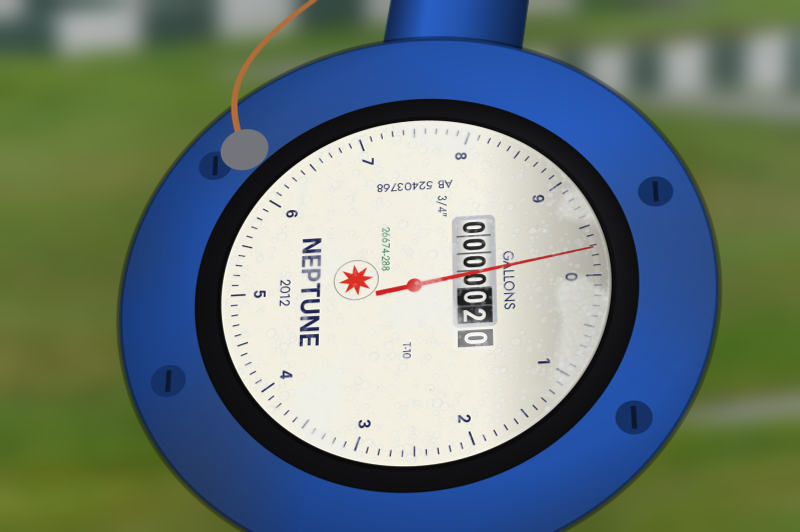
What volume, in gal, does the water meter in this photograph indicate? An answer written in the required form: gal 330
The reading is gal 19.7
